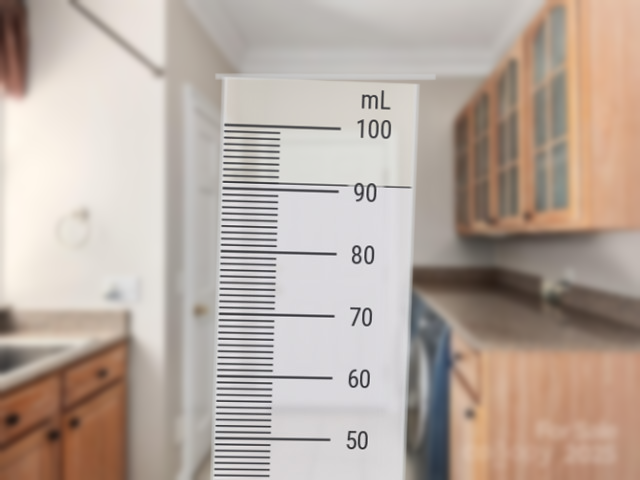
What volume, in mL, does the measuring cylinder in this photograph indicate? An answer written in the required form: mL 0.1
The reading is mL 91
